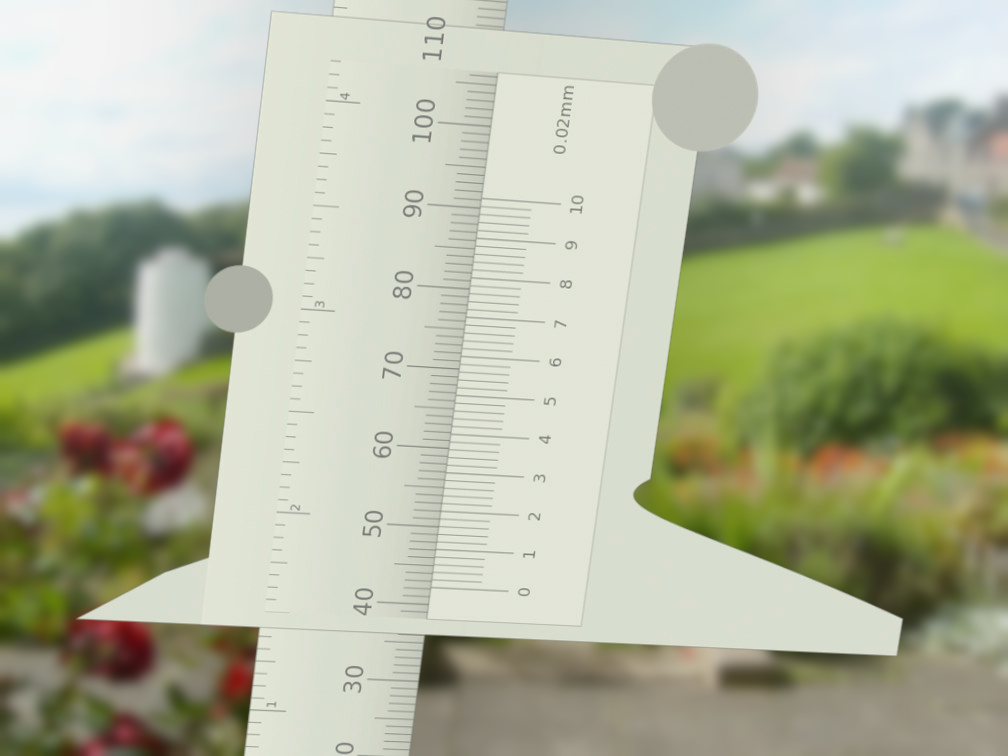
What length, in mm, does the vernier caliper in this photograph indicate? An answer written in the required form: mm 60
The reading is mm 42.2
